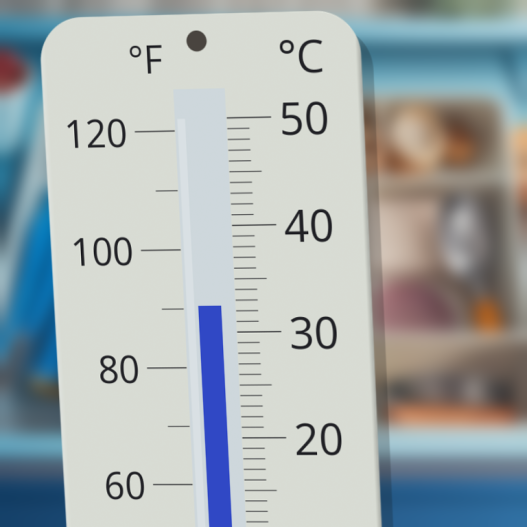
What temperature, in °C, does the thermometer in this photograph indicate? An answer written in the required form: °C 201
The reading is °C 32.5
